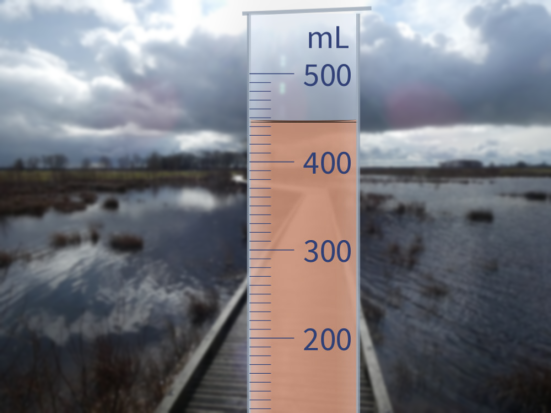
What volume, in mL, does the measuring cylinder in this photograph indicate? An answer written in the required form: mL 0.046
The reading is mL 445
